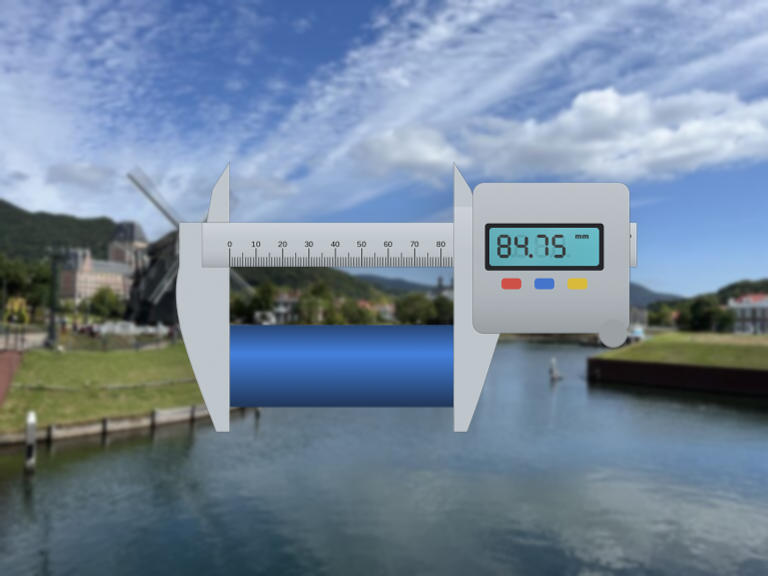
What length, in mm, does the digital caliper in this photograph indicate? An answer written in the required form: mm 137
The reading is mm 84.75
